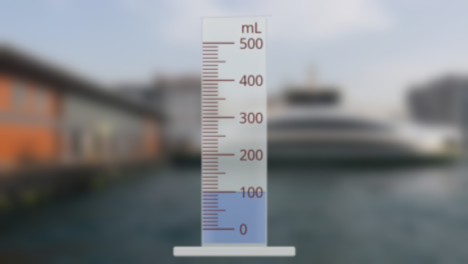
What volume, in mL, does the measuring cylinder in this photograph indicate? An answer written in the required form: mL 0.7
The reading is mL 100
